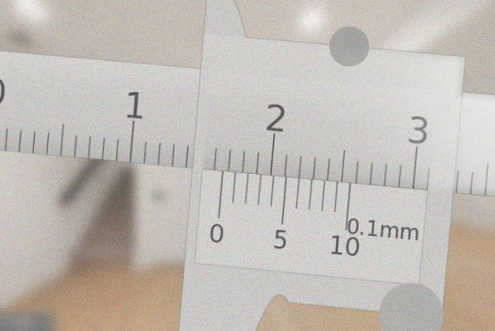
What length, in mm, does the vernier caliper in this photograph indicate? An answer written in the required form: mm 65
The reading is mm 16.6
